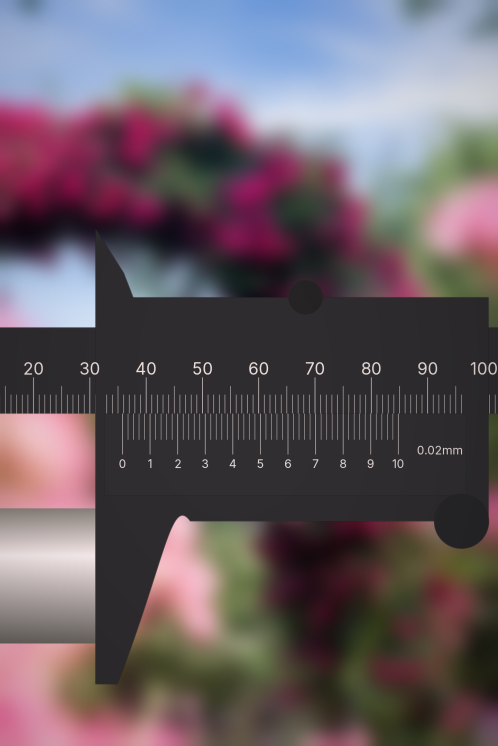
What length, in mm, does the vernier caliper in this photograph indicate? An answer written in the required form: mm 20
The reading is mm 35.8
